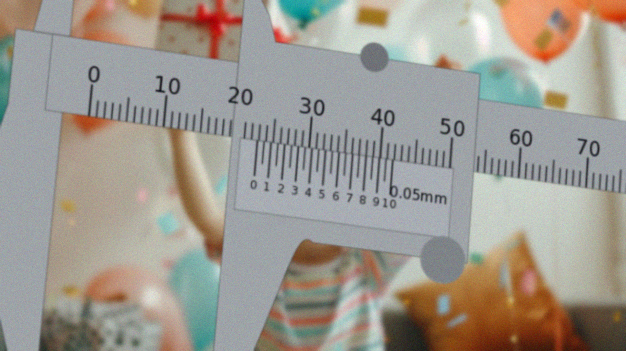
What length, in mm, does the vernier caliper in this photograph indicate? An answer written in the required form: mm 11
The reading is mm 22.8
